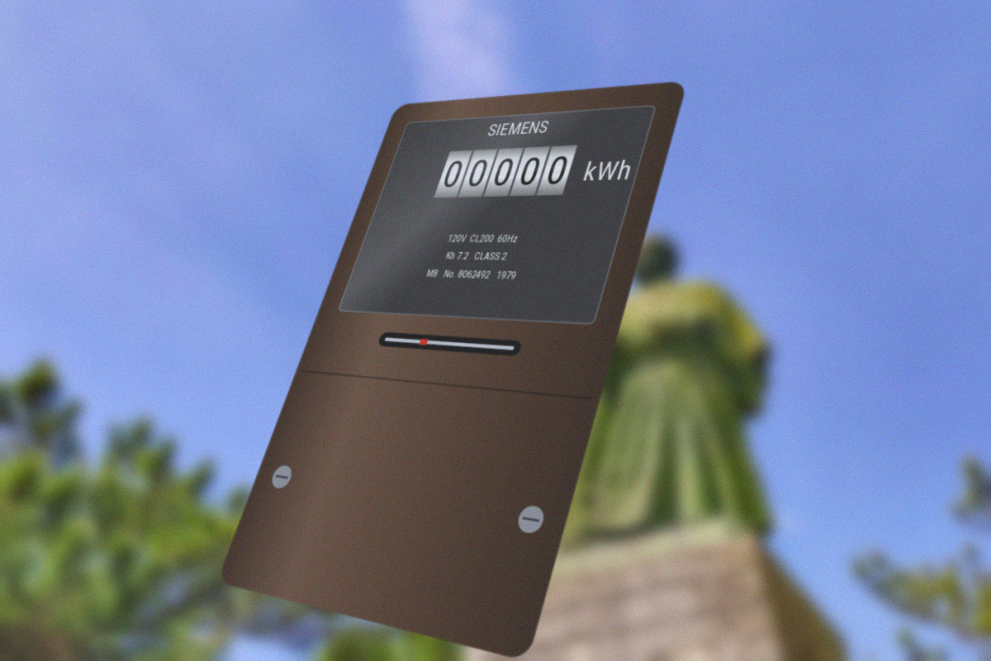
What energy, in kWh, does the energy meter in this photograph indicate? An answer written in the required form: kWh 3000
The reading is kWh 0
